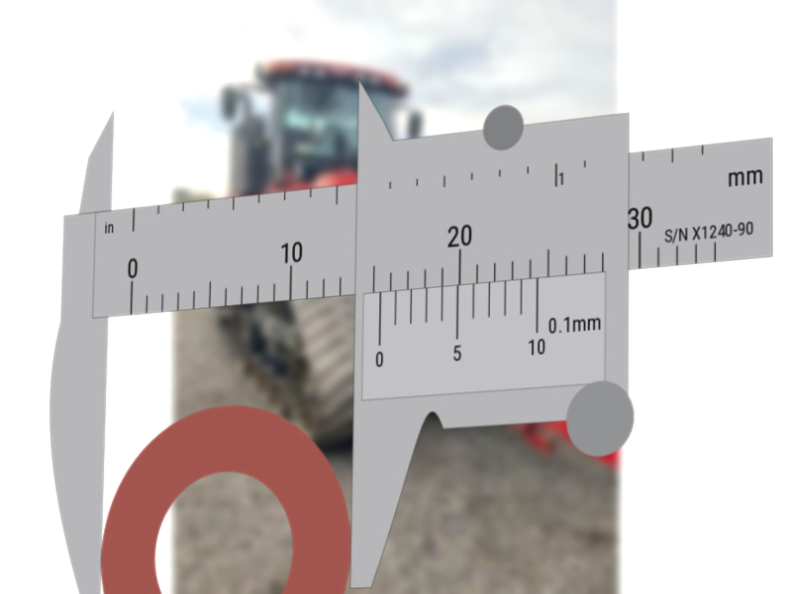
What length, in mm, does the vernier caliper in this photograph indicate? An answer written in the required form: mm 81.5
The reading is mm 15.4
